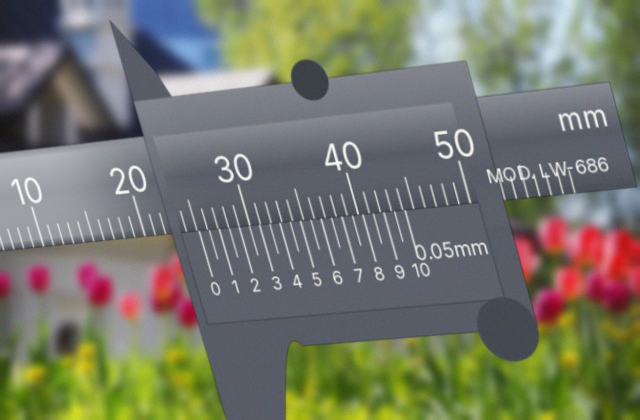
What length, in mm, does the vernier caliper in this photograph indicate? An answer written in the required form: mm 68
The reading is mm 25.2
